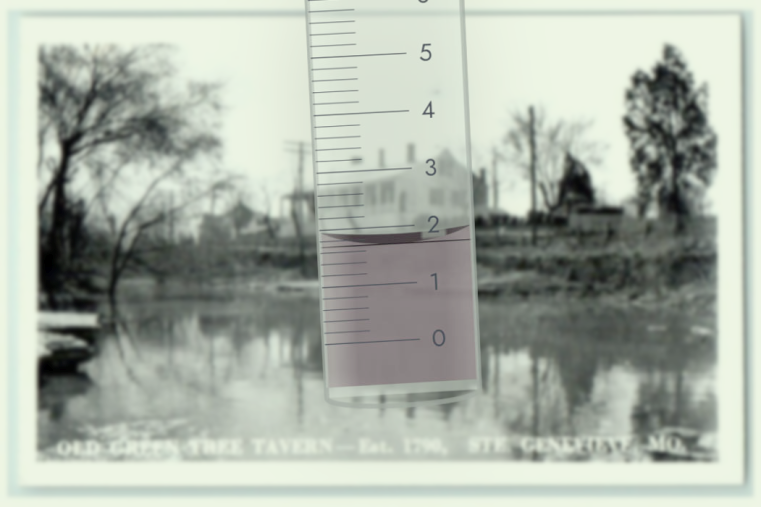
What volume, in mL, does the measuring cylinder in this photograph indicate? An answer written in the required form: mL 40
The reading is mL 1.7
